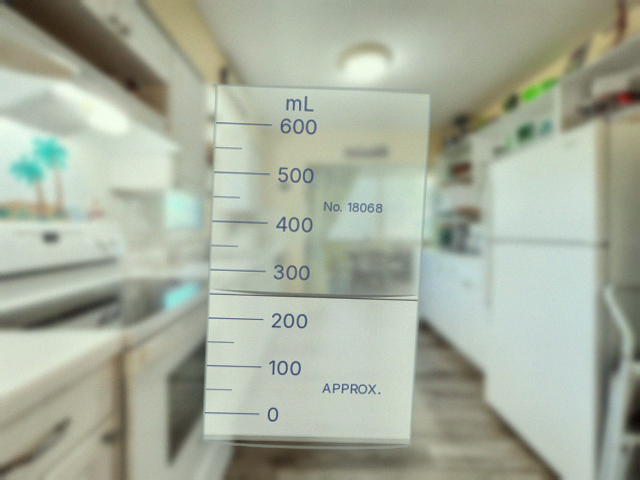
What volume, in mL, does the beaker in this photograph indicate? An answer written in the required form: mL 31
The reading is mL 250
